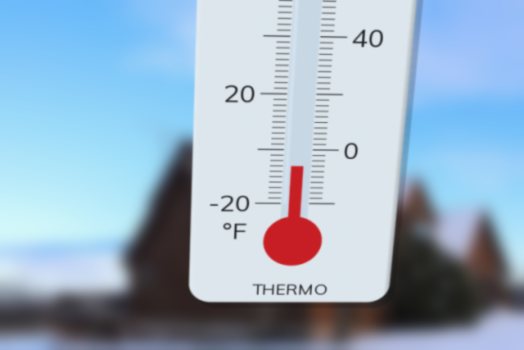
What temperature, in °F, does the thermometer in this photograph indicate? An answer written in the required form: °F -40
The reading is °F -6
